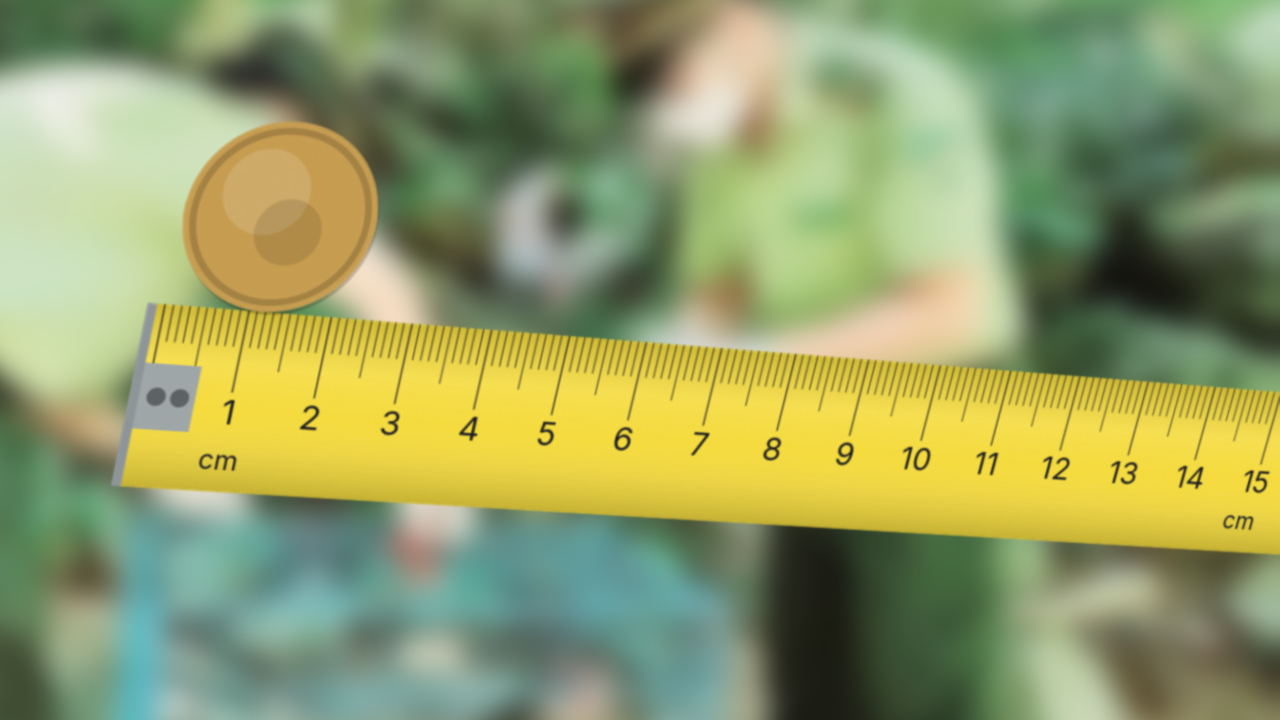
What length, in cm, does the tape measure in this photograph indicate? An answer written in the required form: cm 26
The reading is cm 2.3
